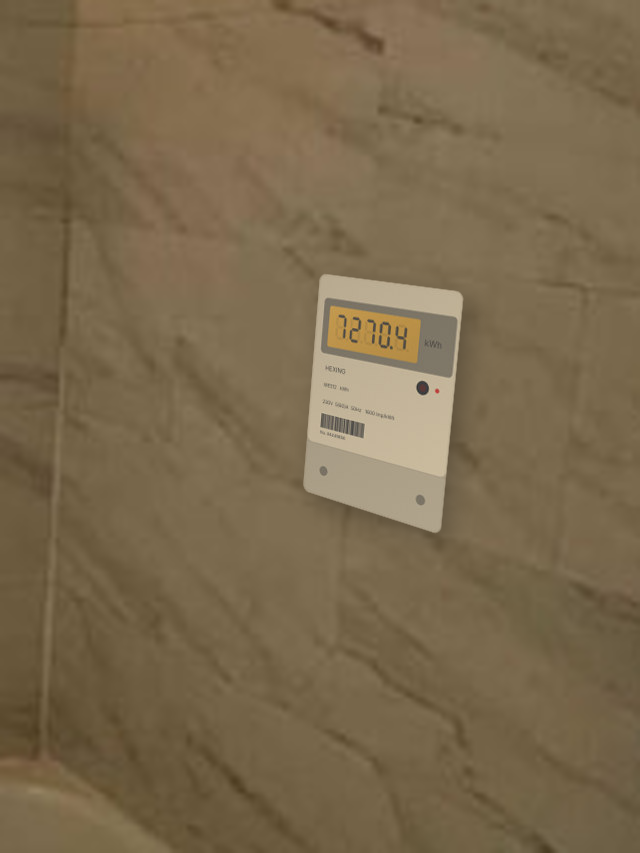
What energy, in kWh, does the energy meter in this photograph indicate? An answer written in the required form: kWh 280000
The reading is kWh 7270.4
